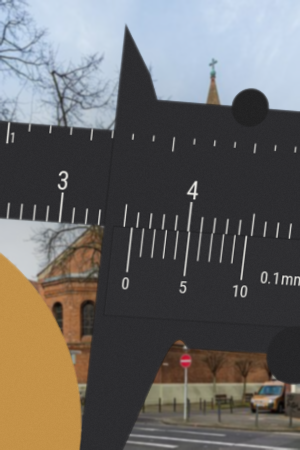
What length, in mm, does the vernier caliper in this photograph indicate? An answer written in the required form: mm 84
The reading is mm 35.6
